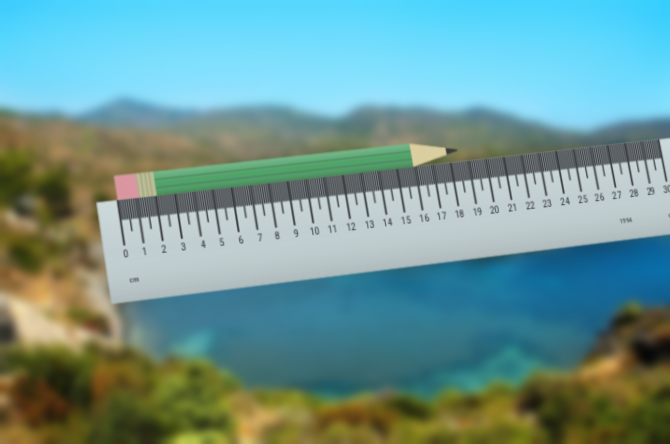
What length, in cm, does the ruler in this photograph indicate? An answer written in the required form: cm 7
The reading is cm 18.5
